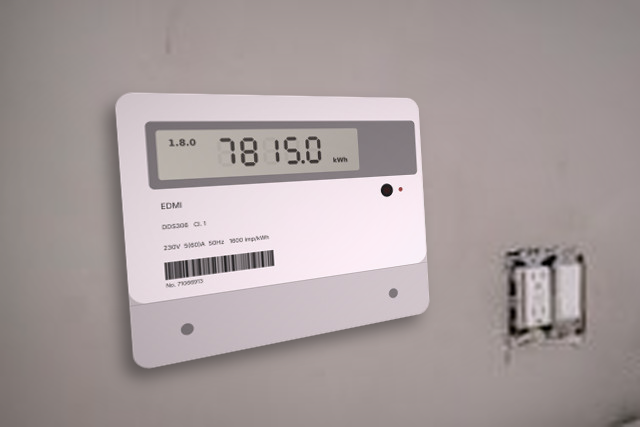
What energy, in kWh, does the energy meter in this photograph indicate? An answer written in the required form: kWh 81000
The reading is kWh 7815.0
